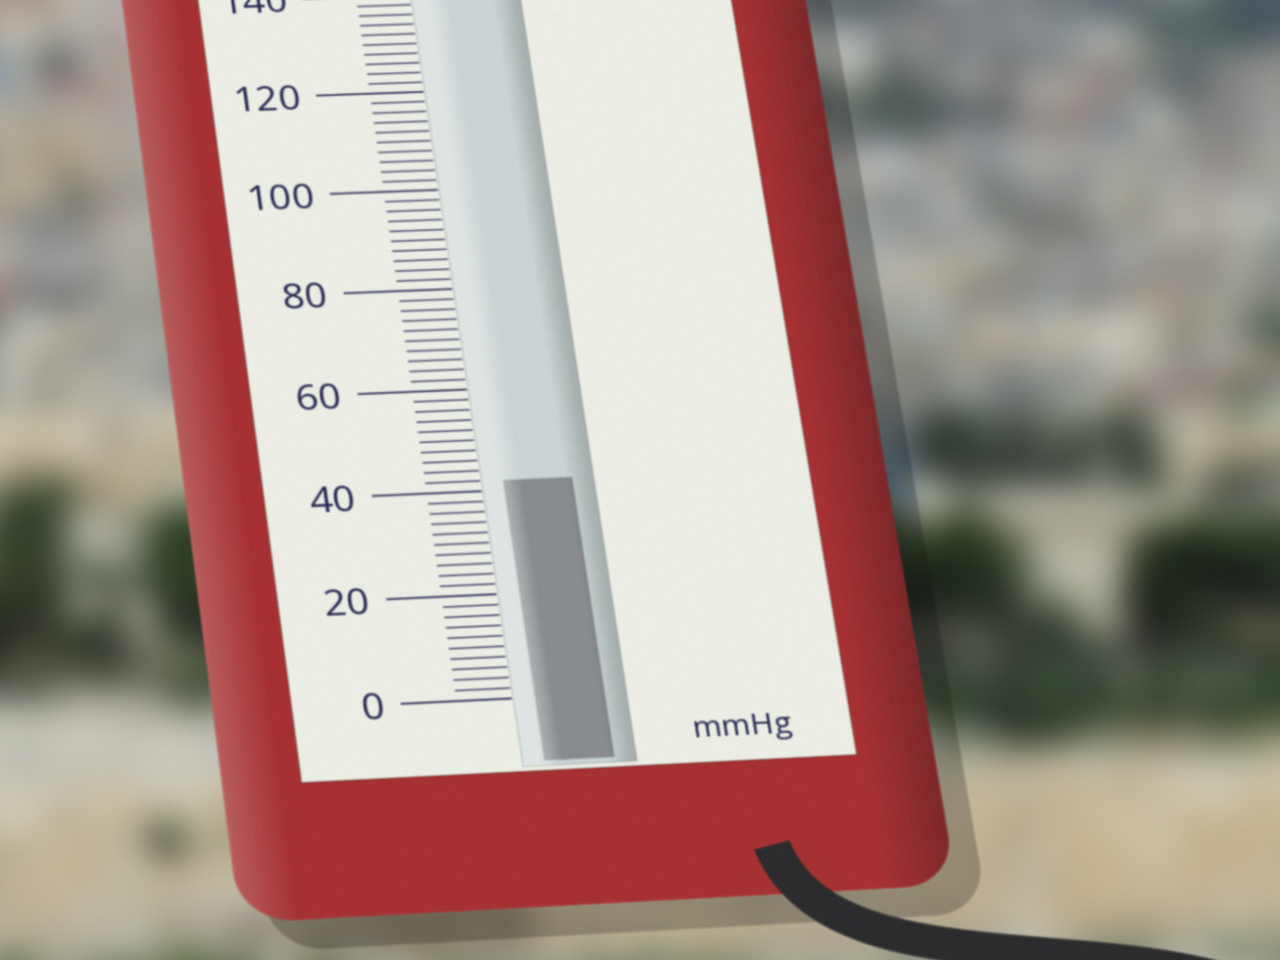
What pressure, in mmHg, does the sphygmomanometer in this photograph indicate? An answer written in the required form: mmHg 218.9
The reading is mmHg 42
